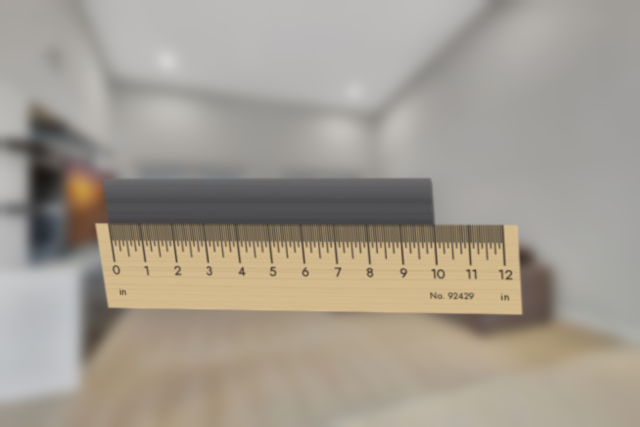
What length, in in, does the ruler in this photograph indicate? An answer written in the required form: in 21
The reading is in 10
